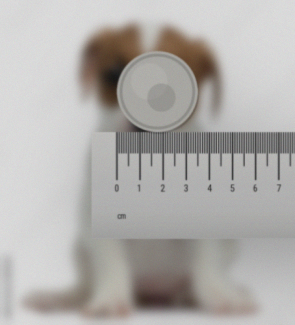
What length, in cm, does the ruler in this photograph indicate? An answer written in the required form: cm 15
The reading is cm 3.5
